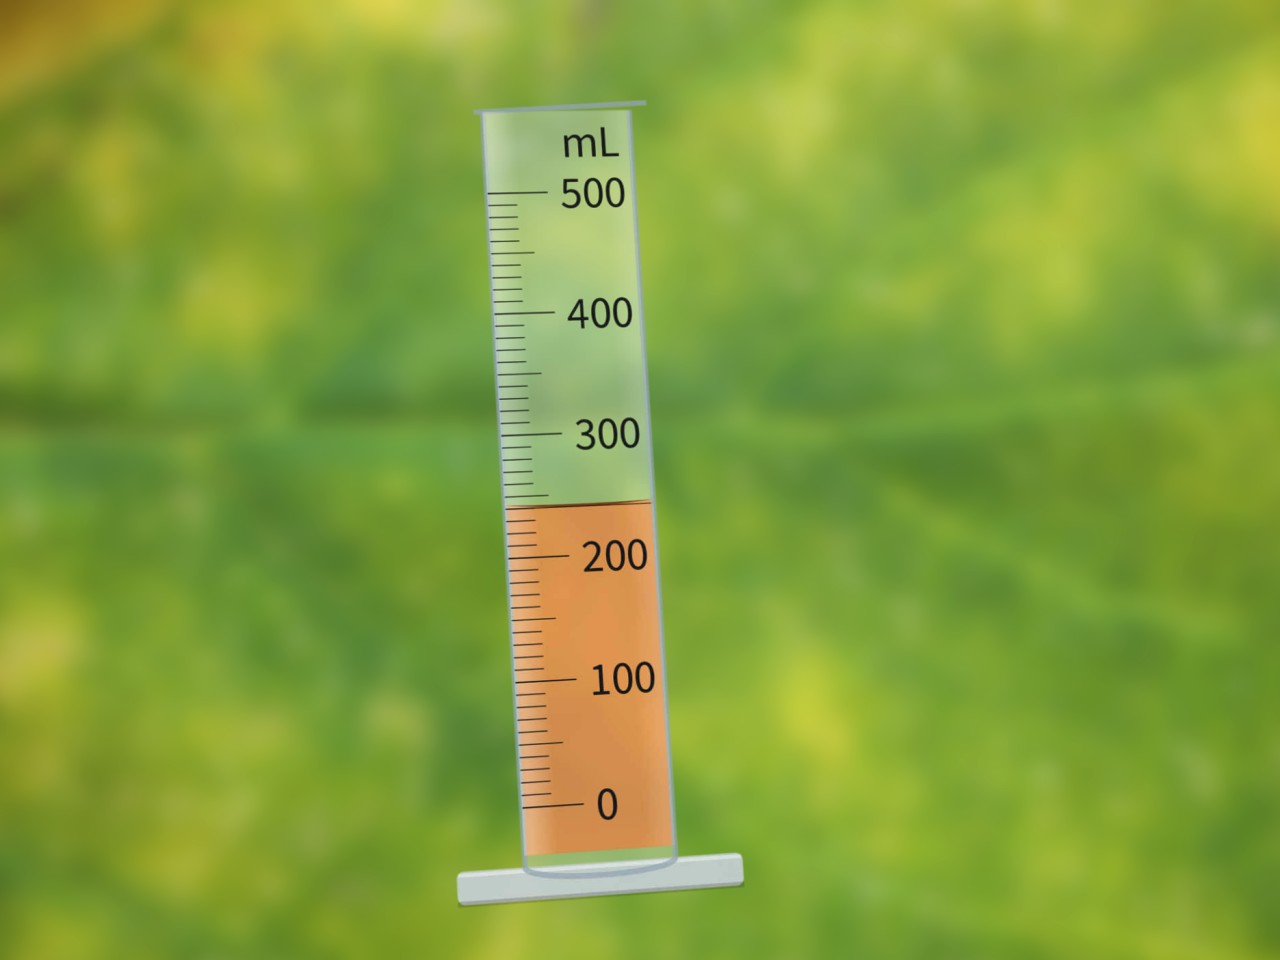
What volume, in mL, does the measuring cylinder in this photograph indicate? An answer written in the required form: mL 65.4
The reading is mL 240
